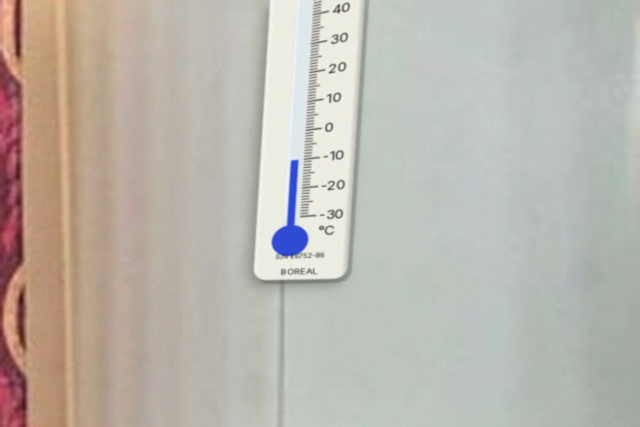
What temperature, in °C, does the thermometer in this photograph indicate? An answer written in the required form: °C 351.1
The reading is °C -10
